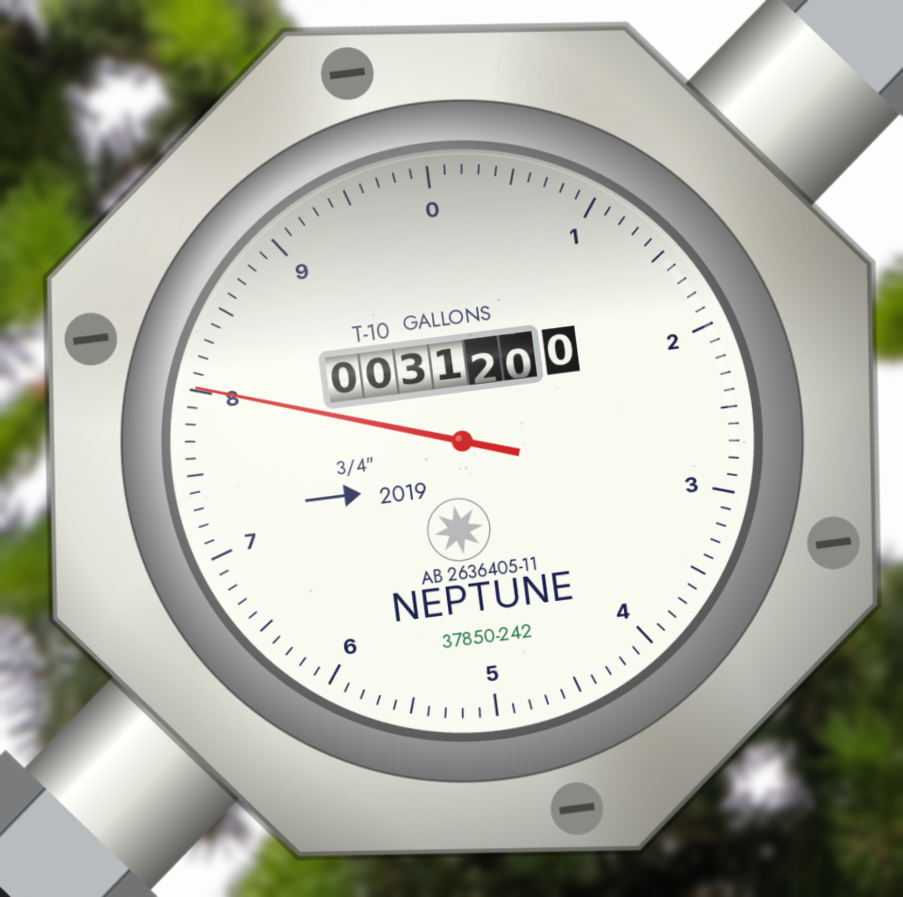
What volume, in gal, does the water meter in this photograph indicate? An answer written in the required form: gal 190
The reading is gal 31198.0
